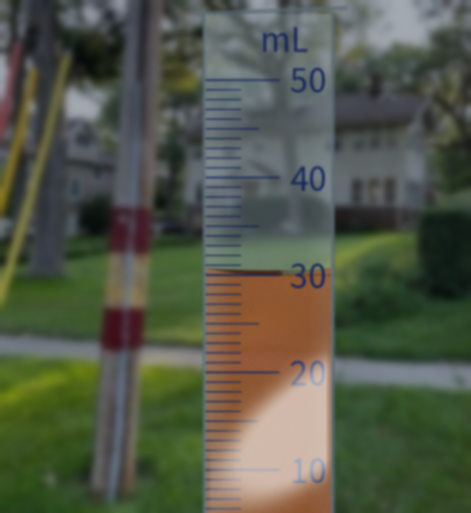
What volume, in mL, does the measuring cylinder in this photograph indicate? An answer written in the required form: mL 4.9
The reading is mL 30
